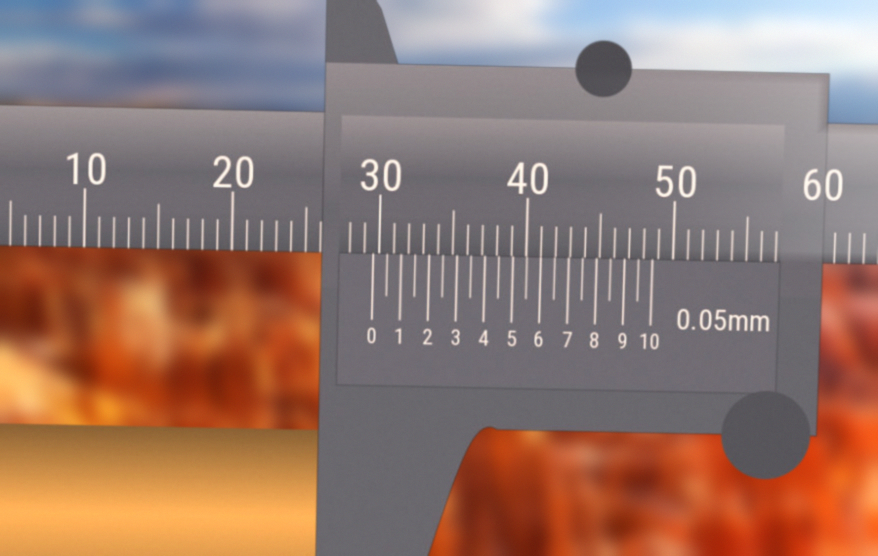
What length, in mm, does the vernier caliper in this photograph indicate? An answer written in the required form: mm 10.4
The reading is mm 29.6
